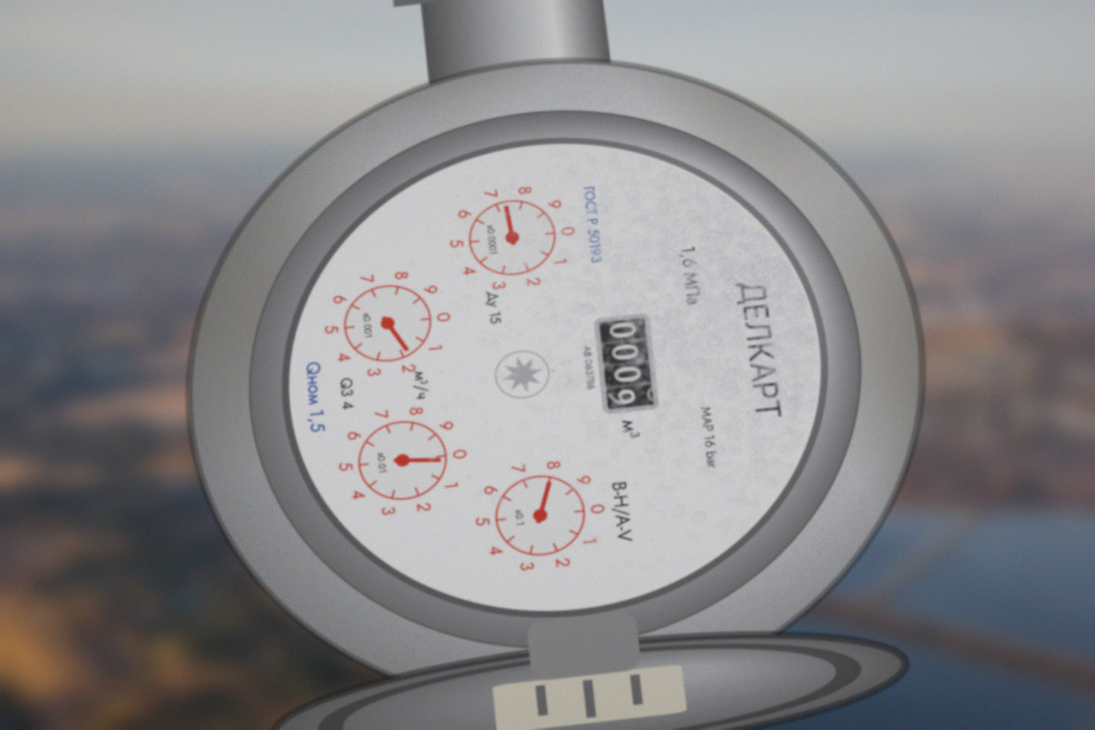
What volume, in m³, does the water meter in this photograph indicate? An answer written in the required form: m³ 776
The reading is m³ 8.8017
